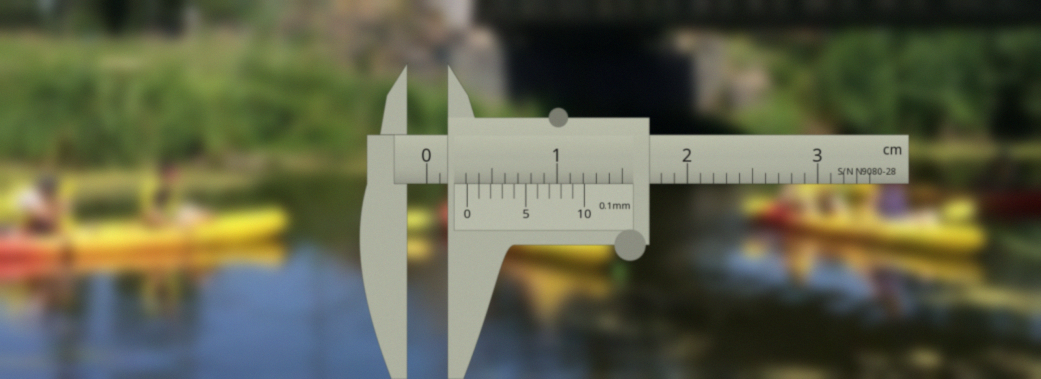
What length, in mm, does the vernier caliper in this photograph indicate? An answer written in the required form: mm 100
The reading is mm 3.1
